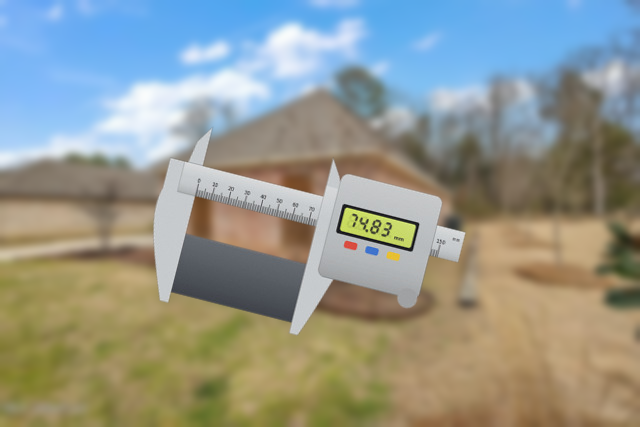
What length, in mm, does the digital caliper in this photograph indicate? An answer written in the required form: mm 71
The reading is mm 74.83
